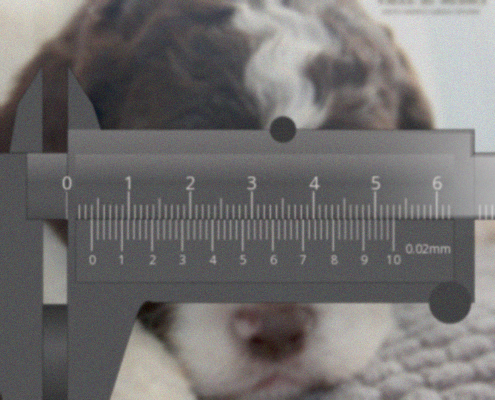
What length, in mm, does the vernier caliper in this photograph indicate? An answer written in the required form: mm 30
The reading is mm 4.0
